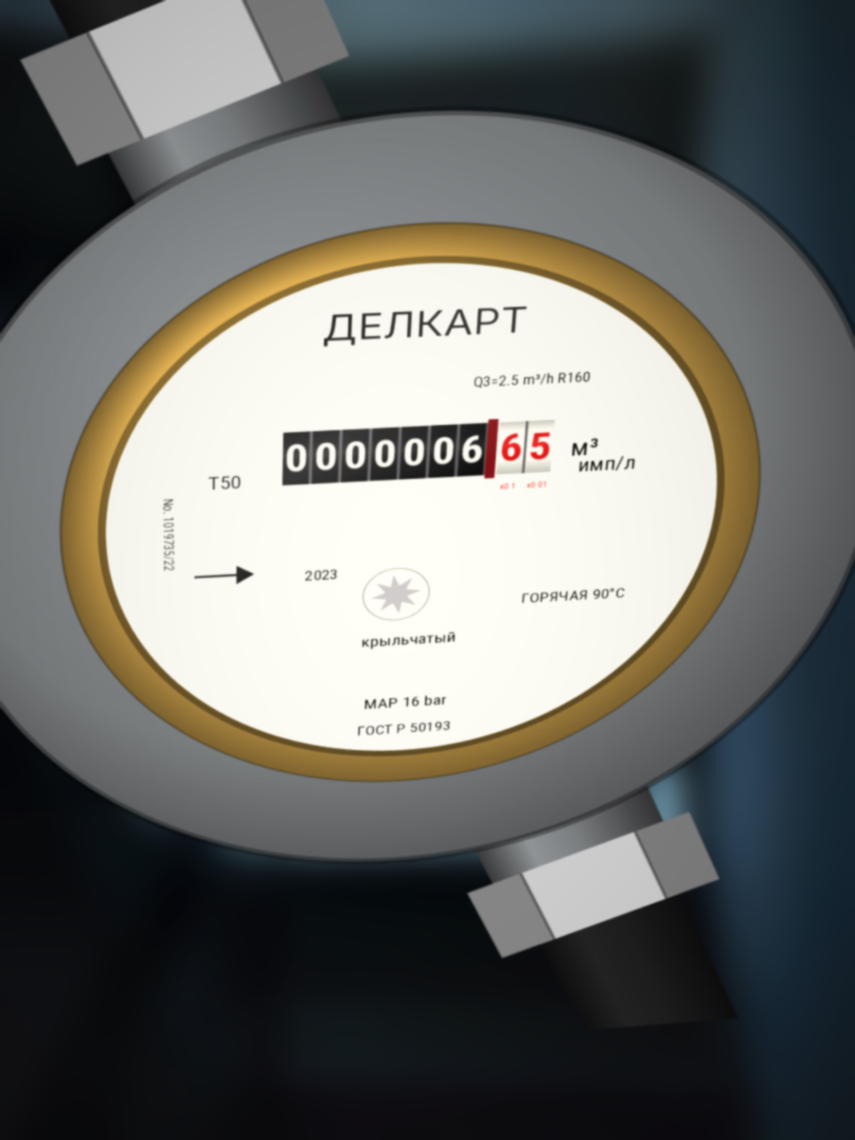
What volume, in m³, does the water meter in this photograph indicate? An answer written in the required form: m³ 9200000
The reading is m³ 6.65
